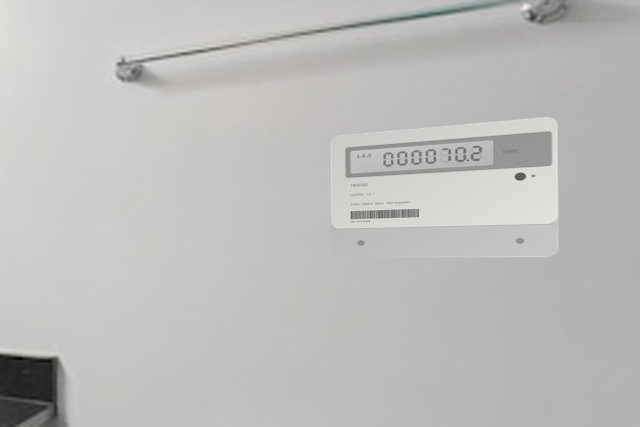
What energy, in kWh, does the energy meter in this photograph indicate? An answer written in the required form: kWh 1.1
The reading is kWh 70.2
